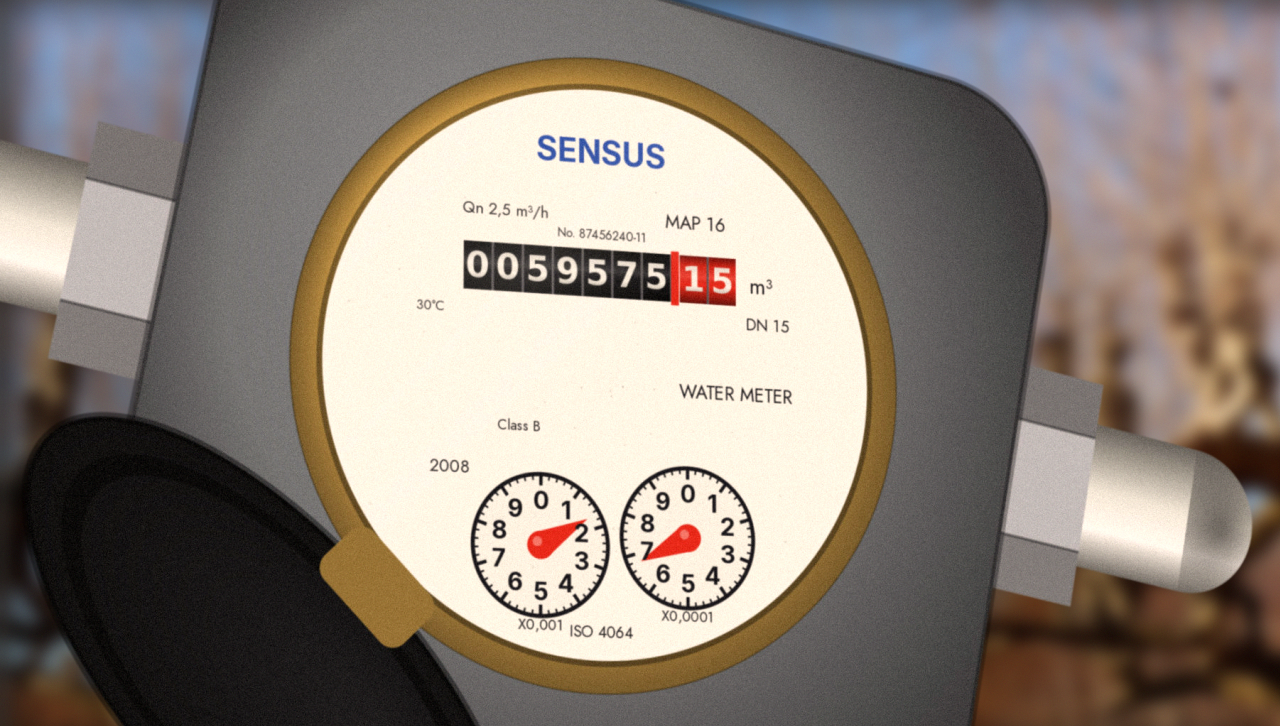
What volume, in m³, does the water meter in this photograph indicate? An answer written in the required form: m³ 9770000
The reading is m³ 59575.1516
